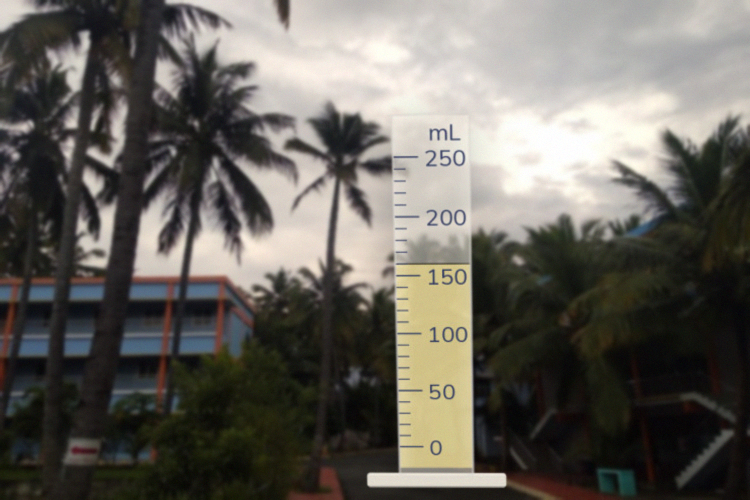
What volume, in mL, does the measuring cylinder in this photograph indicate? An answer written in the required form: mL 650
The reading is mL 160
